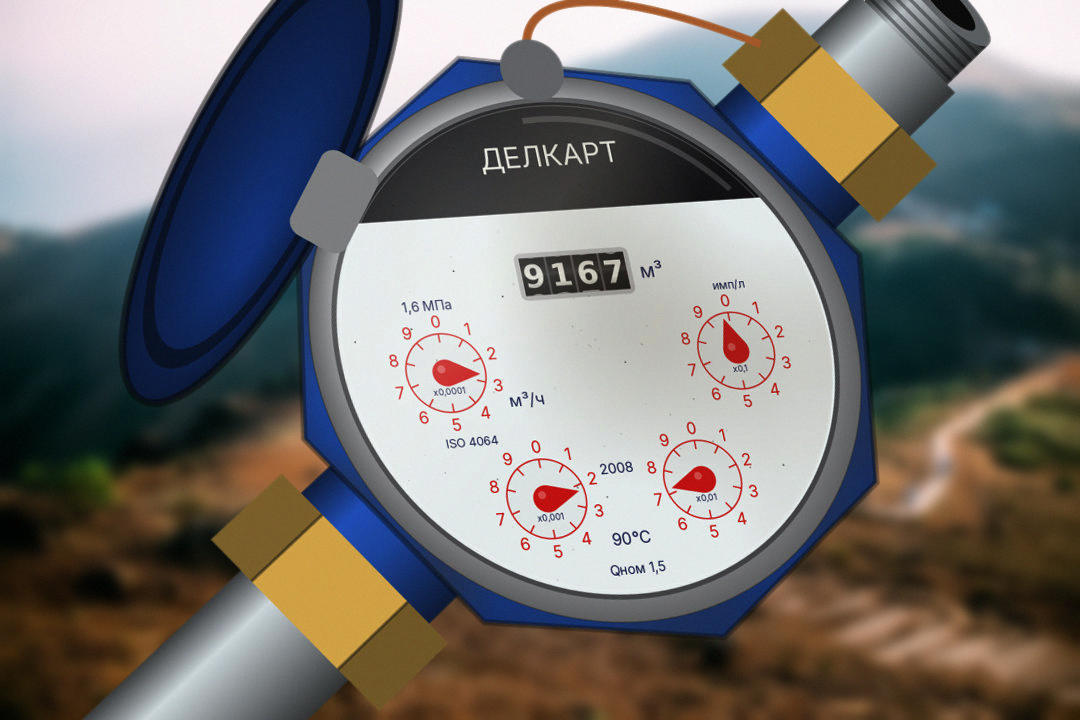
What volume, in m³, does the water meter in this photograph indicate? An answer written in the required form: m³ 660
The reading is m³ 9166.9722
